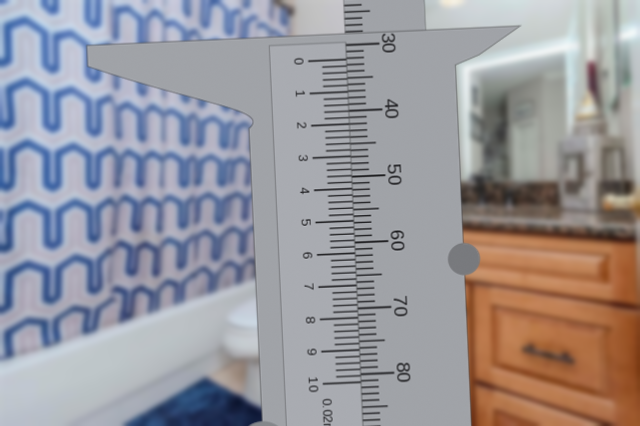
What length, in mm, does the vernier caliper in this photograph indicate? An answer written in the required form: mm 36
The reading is mm 32.2
